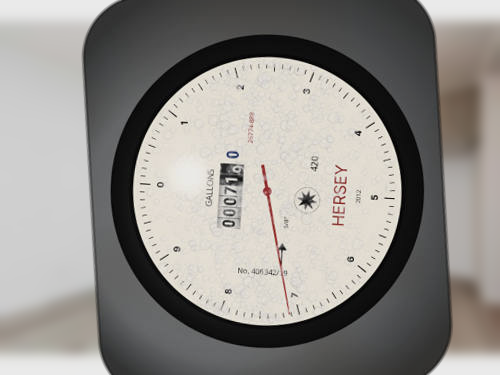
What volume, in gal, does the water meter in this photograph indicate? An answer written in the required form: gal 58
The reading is gal 7187.1
